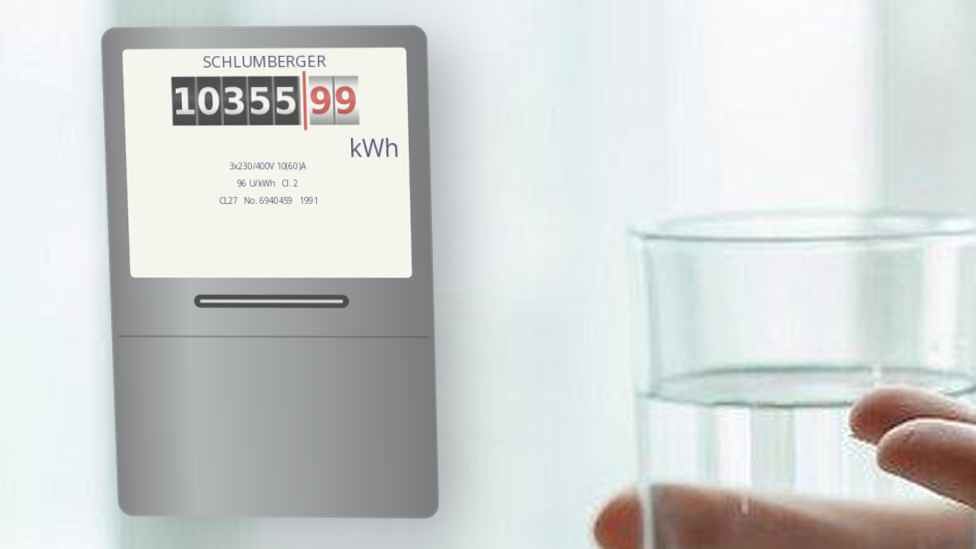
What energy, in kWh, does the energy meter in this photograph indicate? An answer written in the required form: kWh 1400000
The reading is kWh 10355.99
